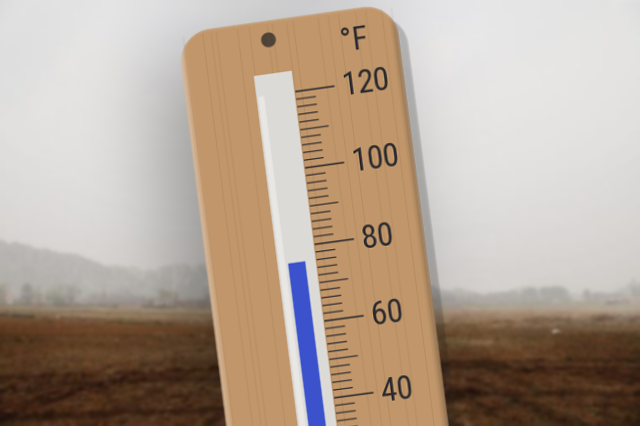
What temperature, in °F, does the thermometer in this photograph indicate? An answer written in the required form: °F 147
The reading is °F 76
